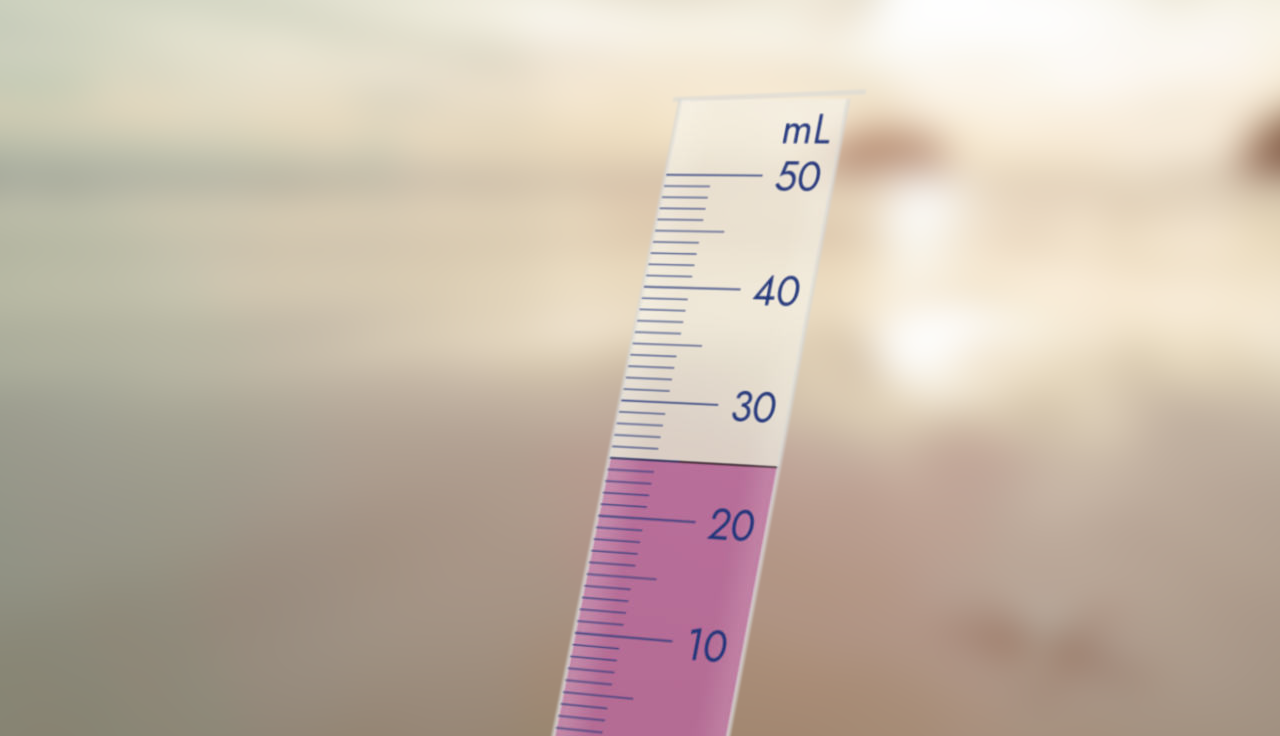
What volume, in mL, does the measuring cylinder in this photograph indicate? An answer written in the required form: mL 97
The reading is mL 25
